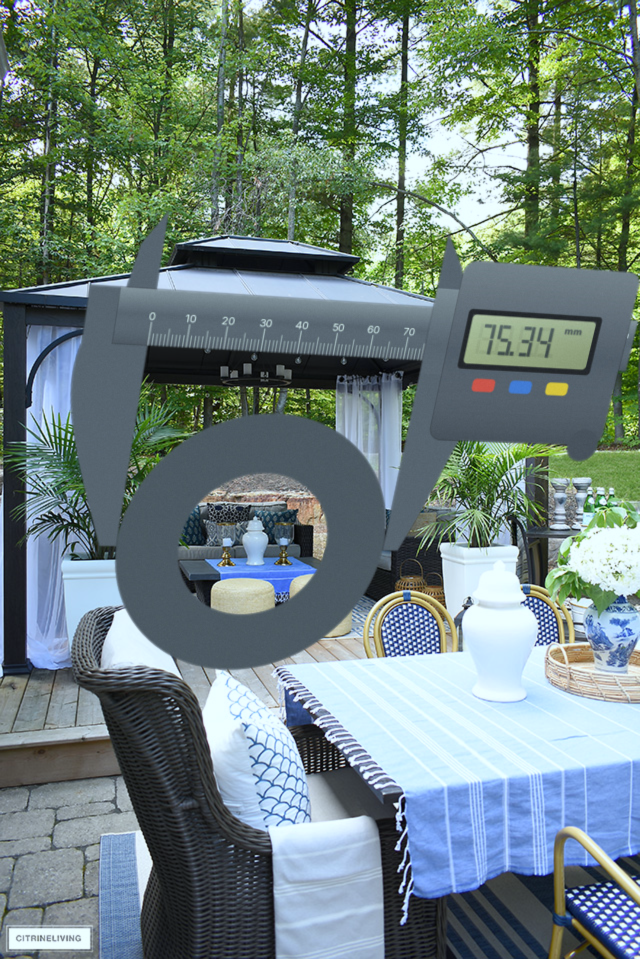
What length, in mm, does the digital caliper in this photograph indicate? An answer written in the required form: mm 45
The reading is mm 75.34
